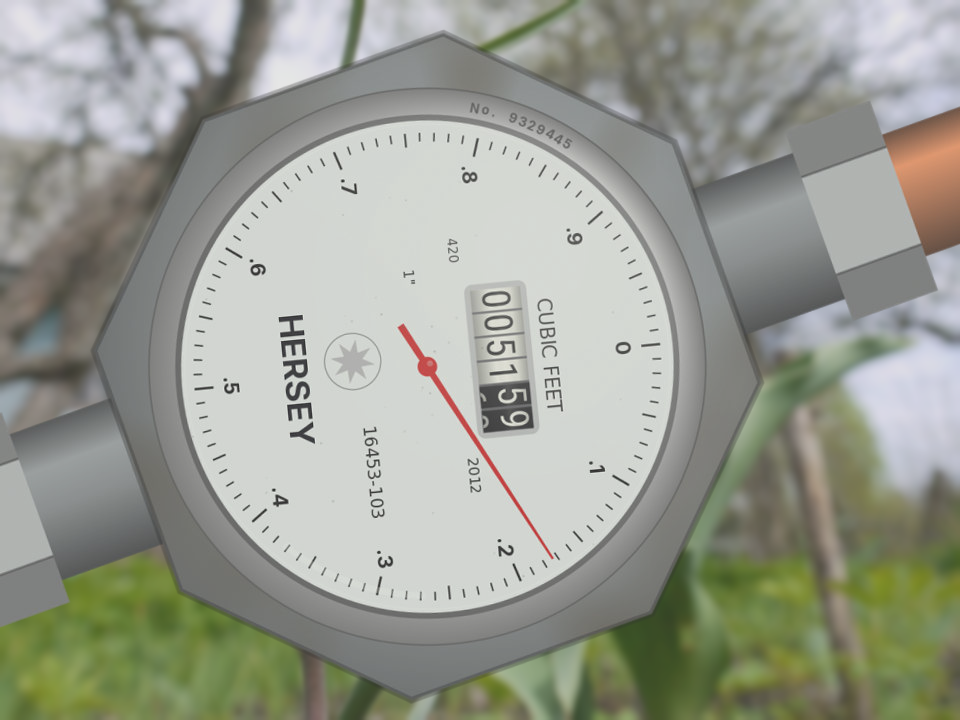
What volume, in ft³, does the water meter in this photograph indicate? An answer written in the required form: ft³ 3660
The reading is ft³ 5159.17
